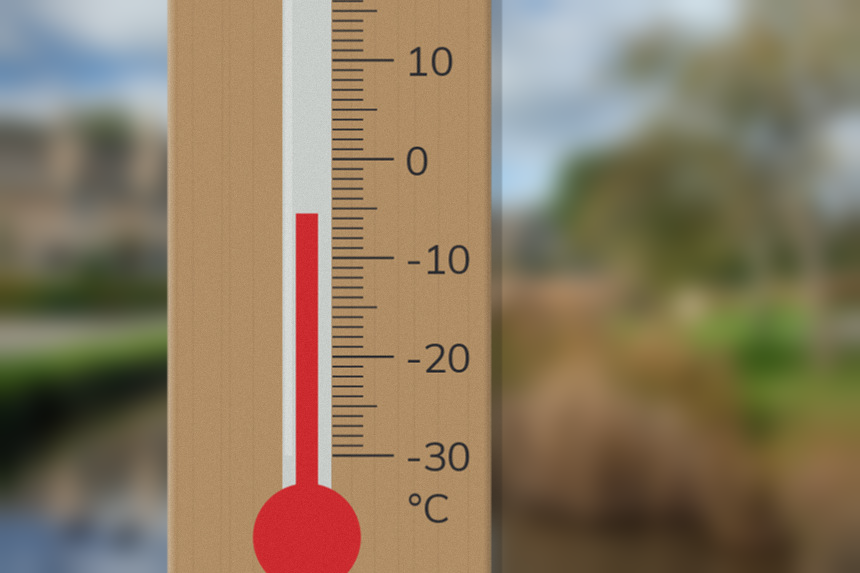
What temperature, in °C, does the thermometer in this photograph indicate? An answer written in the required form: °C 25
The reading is °C -5.5
